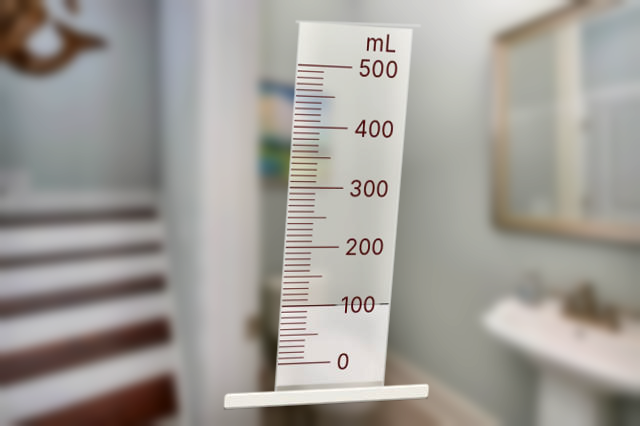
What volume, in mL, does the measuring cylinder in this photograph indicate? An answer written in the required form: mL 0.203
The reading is mL 100
